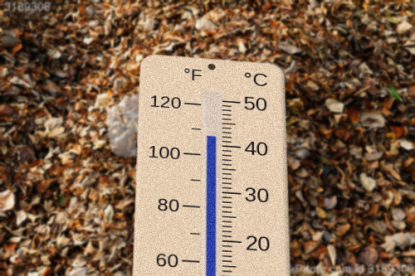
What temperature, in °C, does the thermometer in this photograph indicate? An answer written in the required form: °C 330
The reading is °C 42
